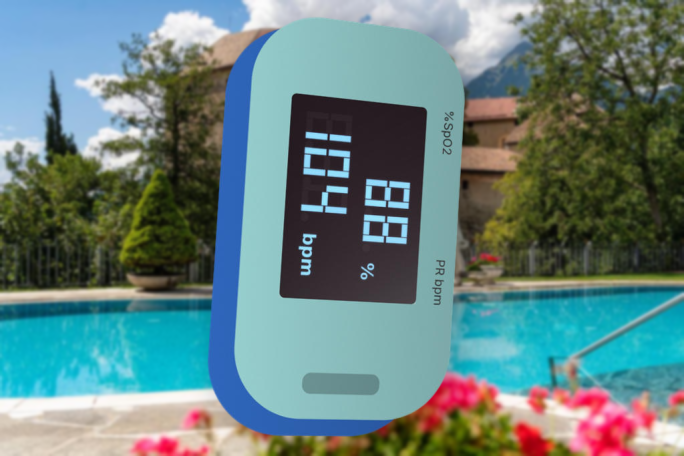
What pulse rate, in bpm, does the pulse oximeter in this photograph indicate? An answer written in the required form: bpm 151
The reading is bpm 104
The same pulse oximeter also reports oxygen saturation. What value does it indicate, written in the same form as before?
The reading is % 88
